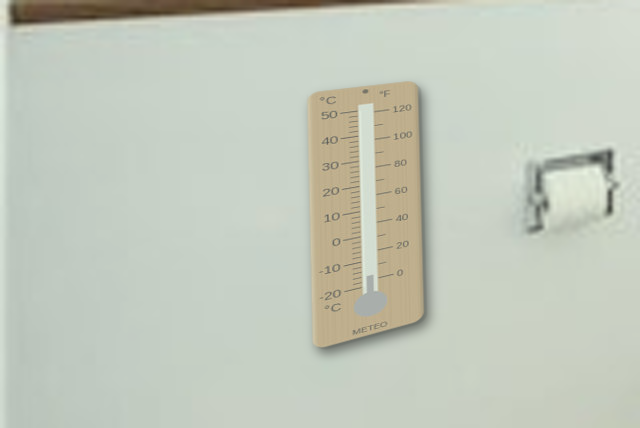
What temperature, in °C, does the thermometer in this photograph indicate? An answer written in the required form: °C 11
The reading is °C -16
